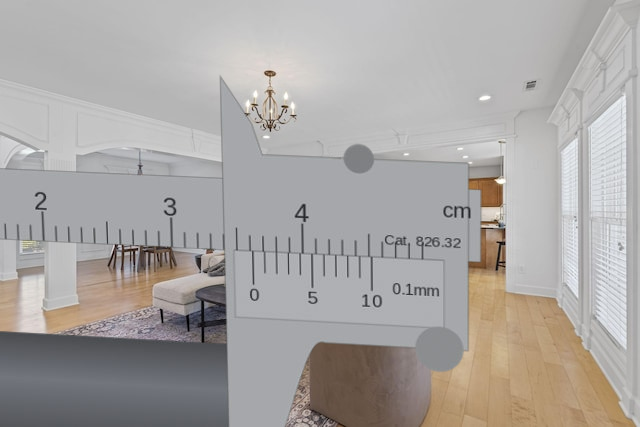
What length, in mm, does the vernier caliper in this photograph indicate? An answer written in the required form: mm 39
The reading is mm 36.2
